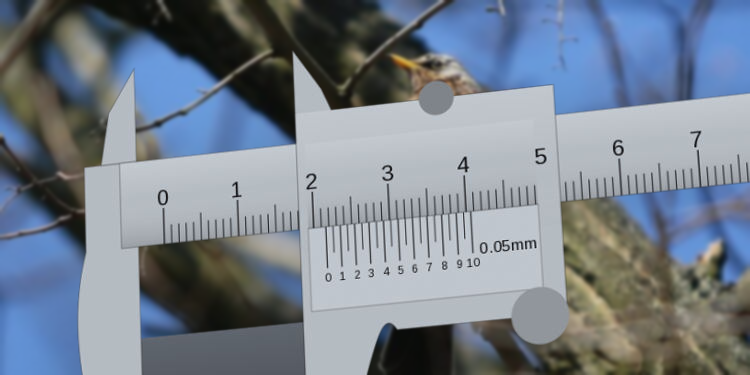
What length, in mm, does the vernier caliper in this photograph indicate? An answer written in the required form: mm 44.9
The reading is mm 21.6
